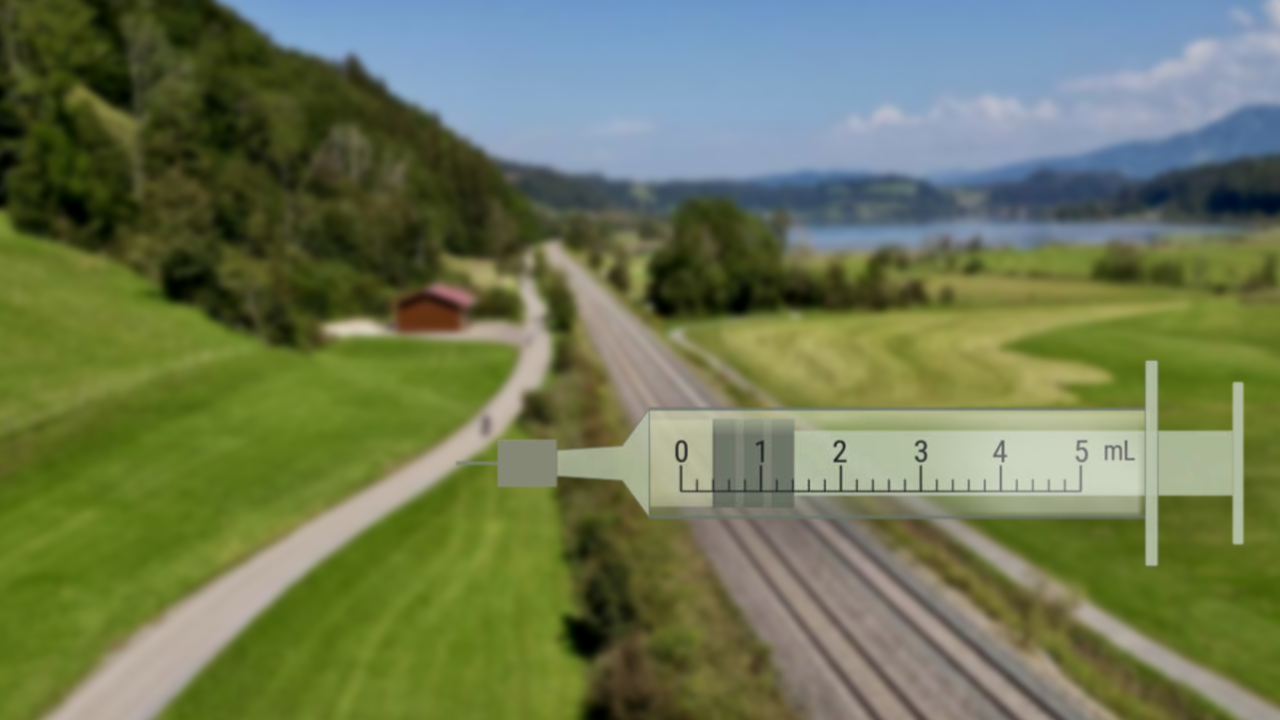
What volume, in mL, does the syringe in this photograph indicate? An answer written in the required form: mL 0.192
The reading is mL 0.4
